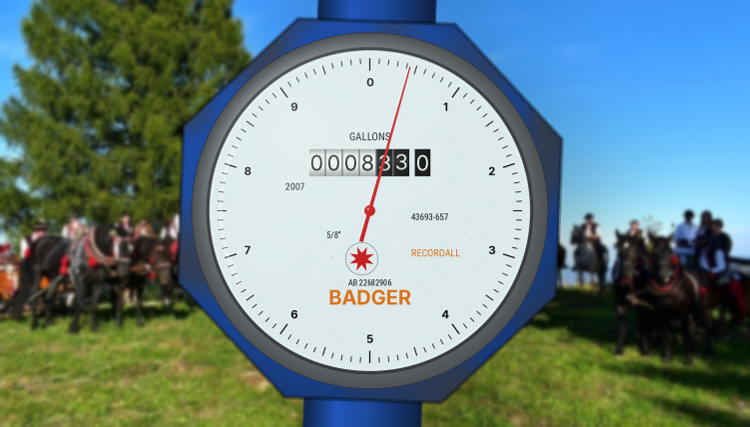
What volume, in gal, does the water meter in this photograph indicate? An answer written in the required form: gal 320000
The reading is gal 8330.4
